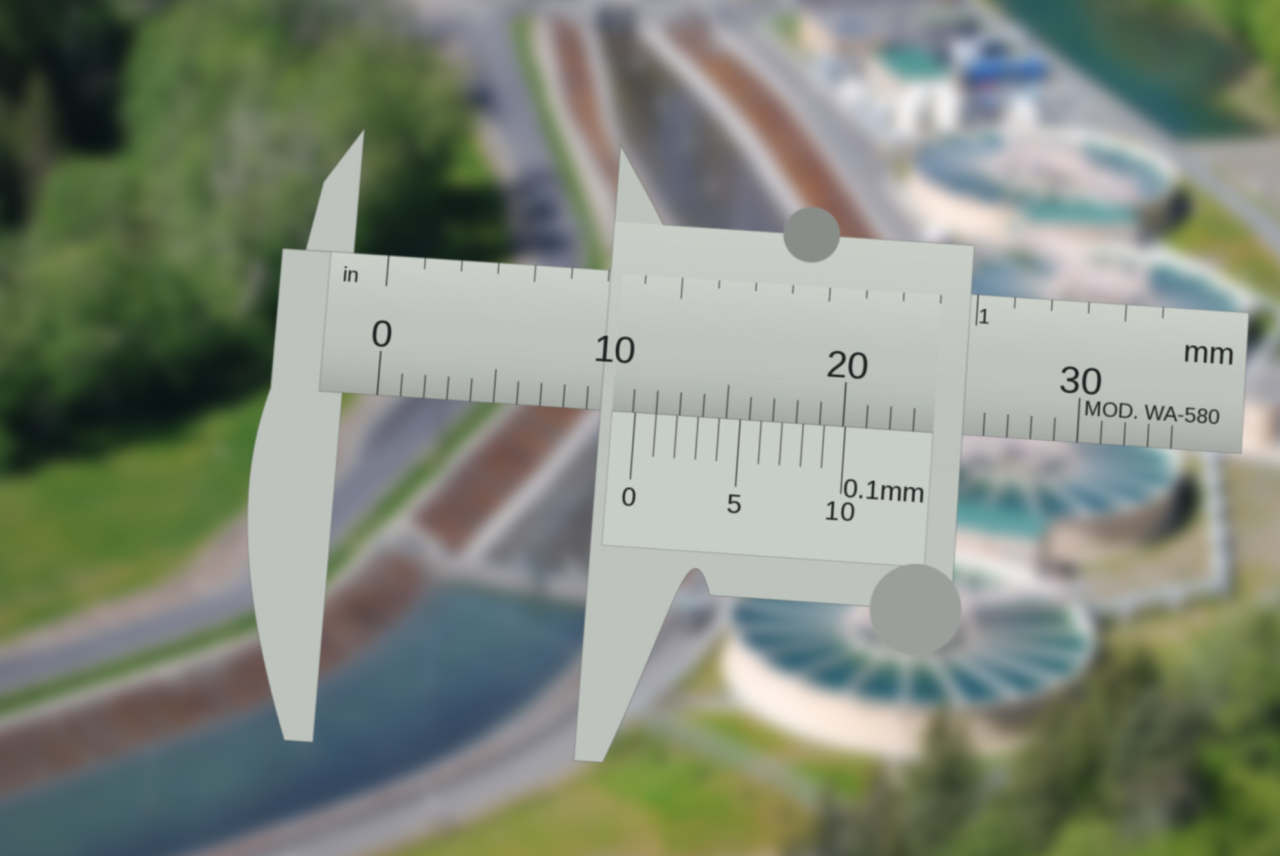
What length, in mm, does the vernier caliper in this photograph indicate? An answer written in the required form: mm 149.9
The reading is mm 11.1
